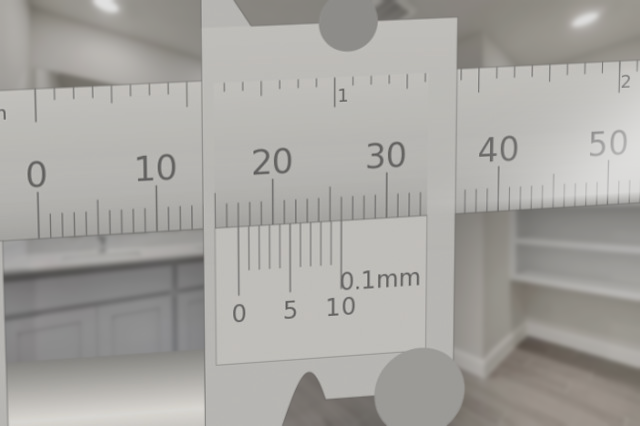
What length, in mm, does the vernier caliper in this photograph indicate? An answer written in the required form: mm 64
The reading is mm 17.0
